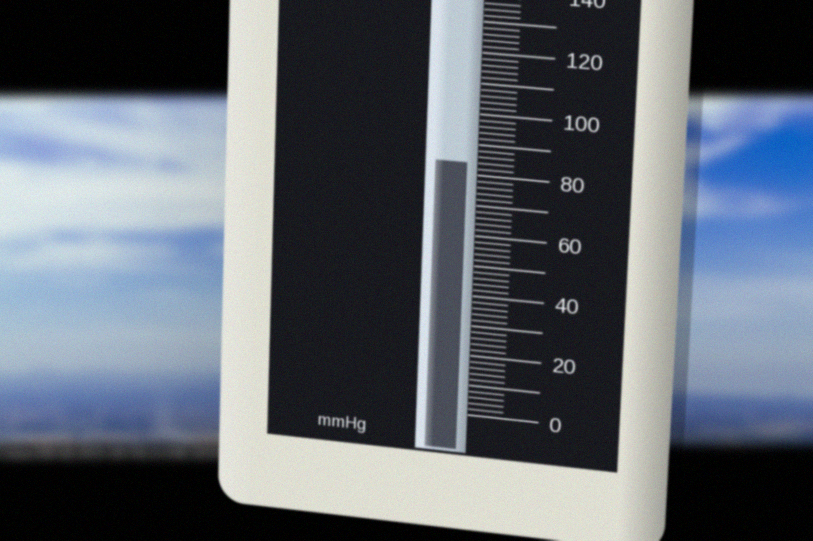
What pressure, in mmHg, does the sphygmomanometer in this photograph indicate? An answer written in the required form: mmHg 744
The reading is mmHg 84
